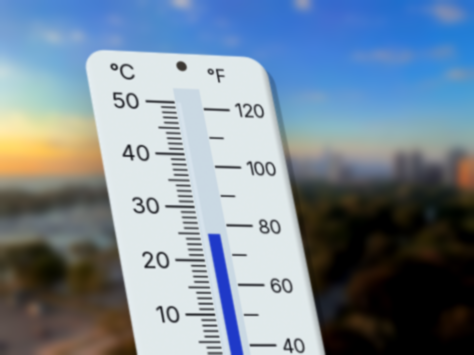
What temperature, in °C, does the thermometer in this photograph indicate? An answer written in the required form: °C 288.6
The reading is °C 25
